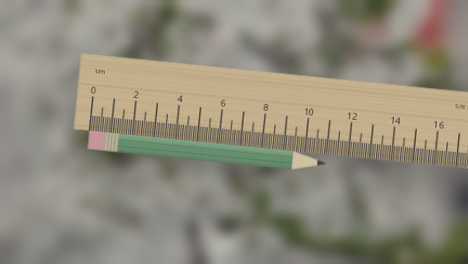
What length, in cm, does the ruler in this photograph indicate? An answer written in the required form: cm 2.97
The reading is cm 11
